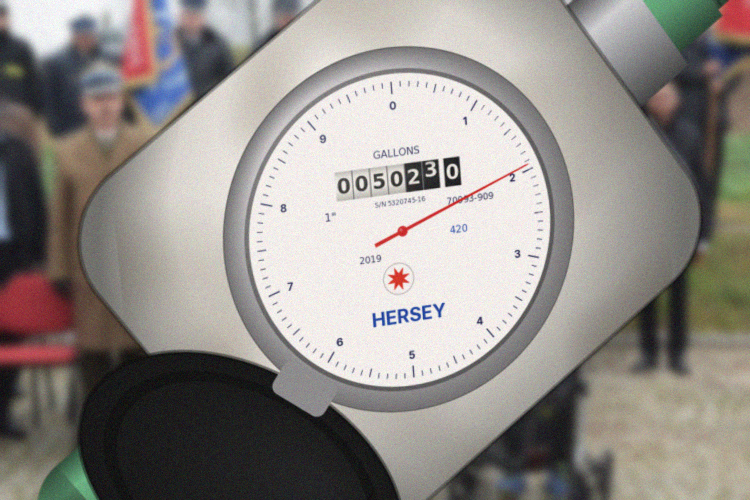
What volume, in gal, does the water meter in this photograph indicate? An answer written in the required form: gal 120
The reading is gal 50231.9
